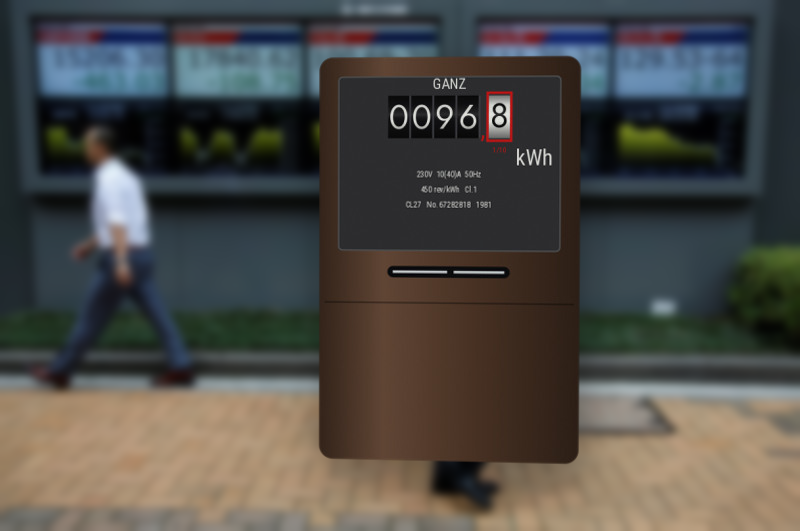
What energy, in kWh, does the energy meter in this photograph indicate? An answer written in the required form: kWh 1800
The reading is kWh 96.8
